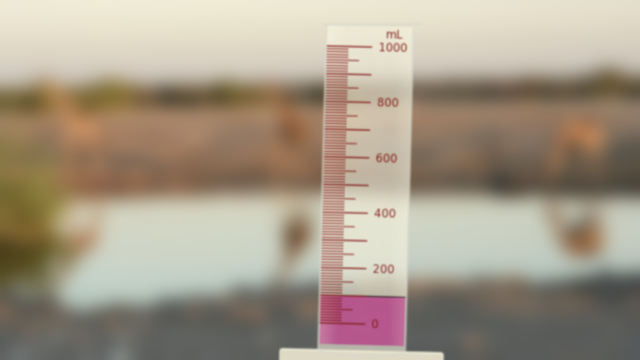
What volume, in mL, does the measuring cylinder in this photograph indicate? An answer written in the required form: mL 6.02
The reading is mL 100
